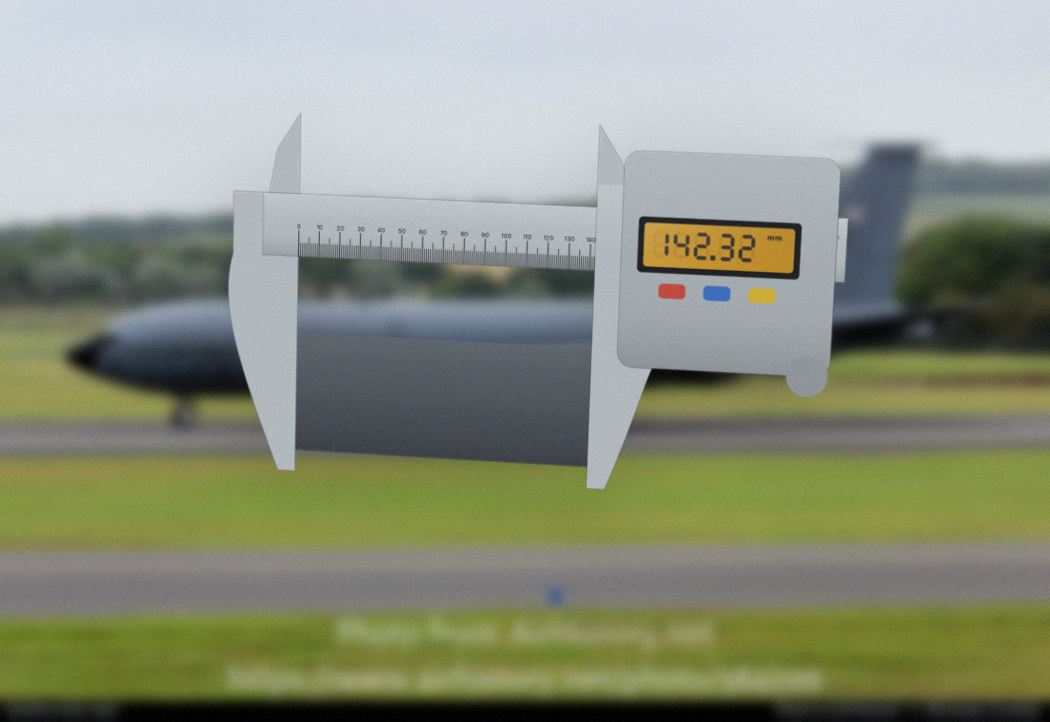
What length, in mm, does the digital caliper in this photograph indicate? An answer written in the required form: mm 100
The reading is mm 142.32
